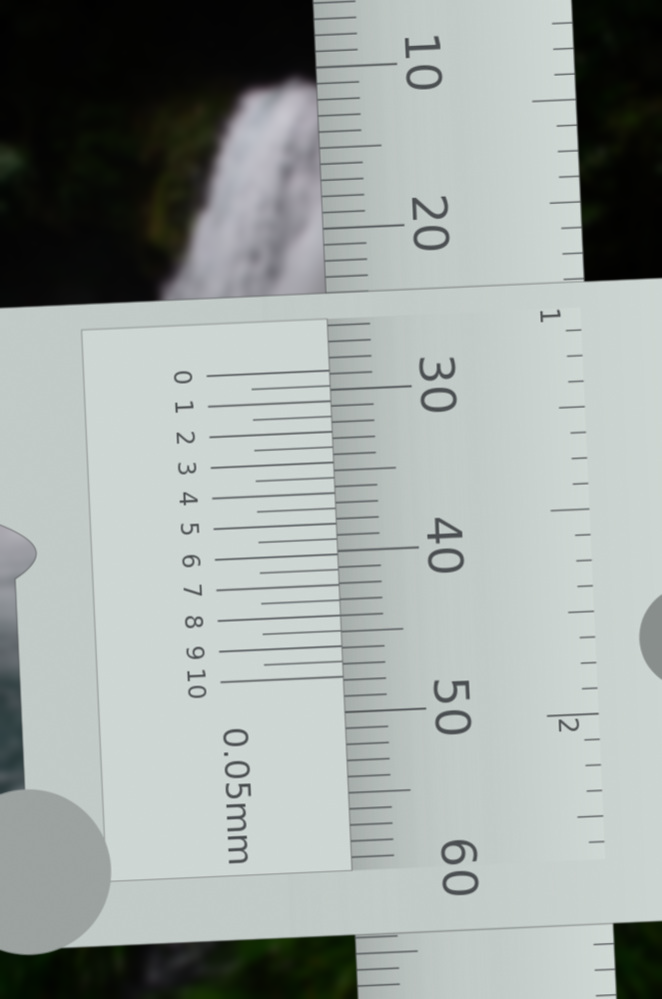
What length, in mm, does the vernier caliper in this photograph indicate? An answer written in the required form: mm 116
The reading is mm 28.8
